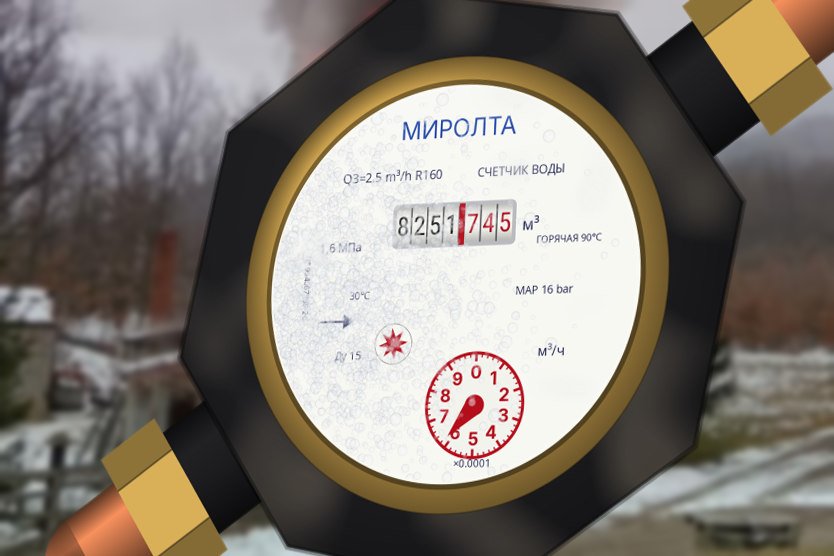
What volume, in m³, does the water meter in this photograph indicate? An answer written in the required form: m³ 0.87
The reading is m³ 8251.7456
